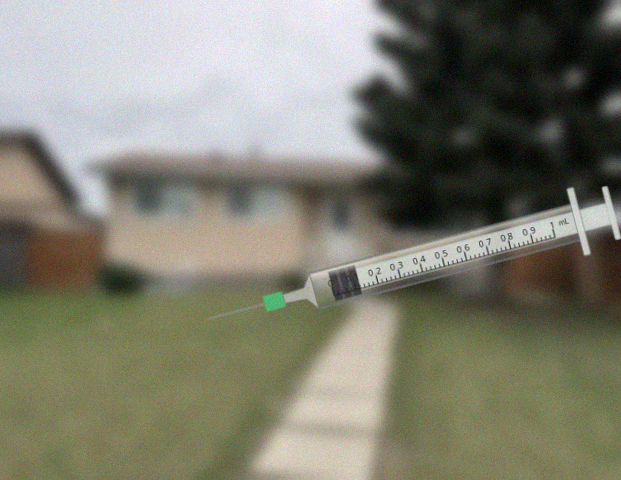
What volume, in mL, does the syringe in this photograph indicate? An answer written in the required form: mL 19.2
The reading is mL 0
